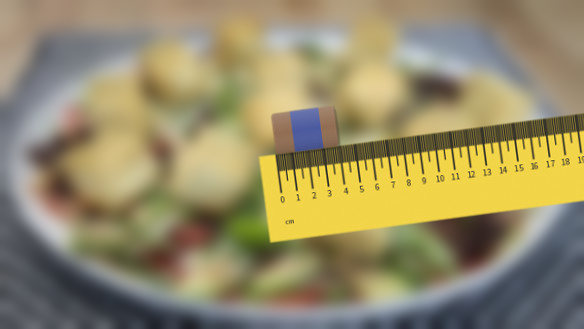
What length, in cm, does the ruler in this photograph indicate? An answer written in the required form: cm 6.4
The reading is cm 4
